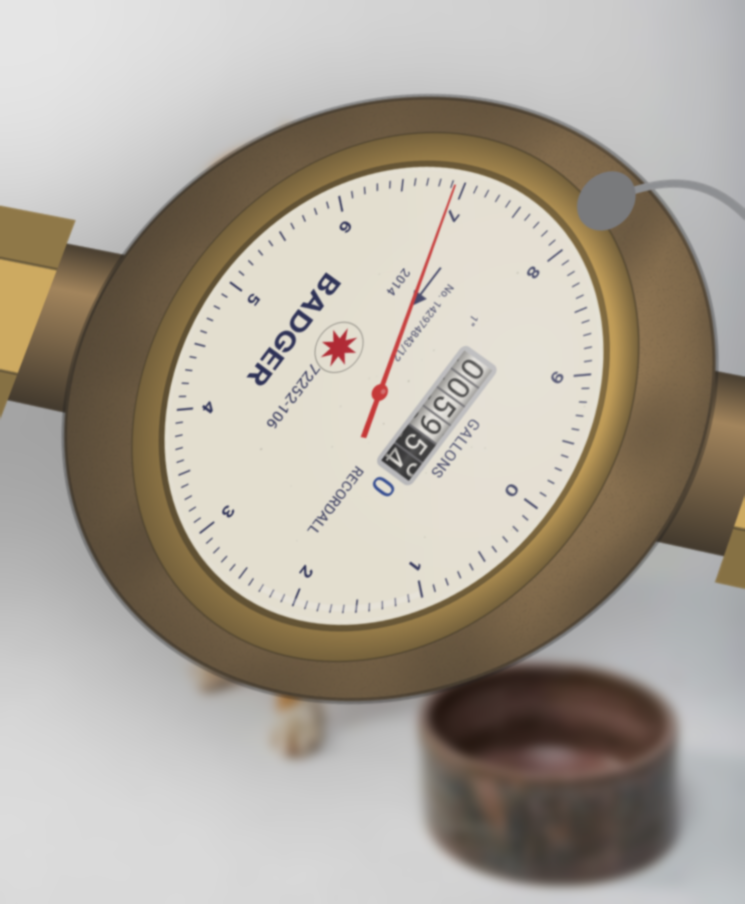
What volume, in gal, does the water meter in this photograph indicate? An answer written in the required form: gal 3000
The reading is gal 59536.9
